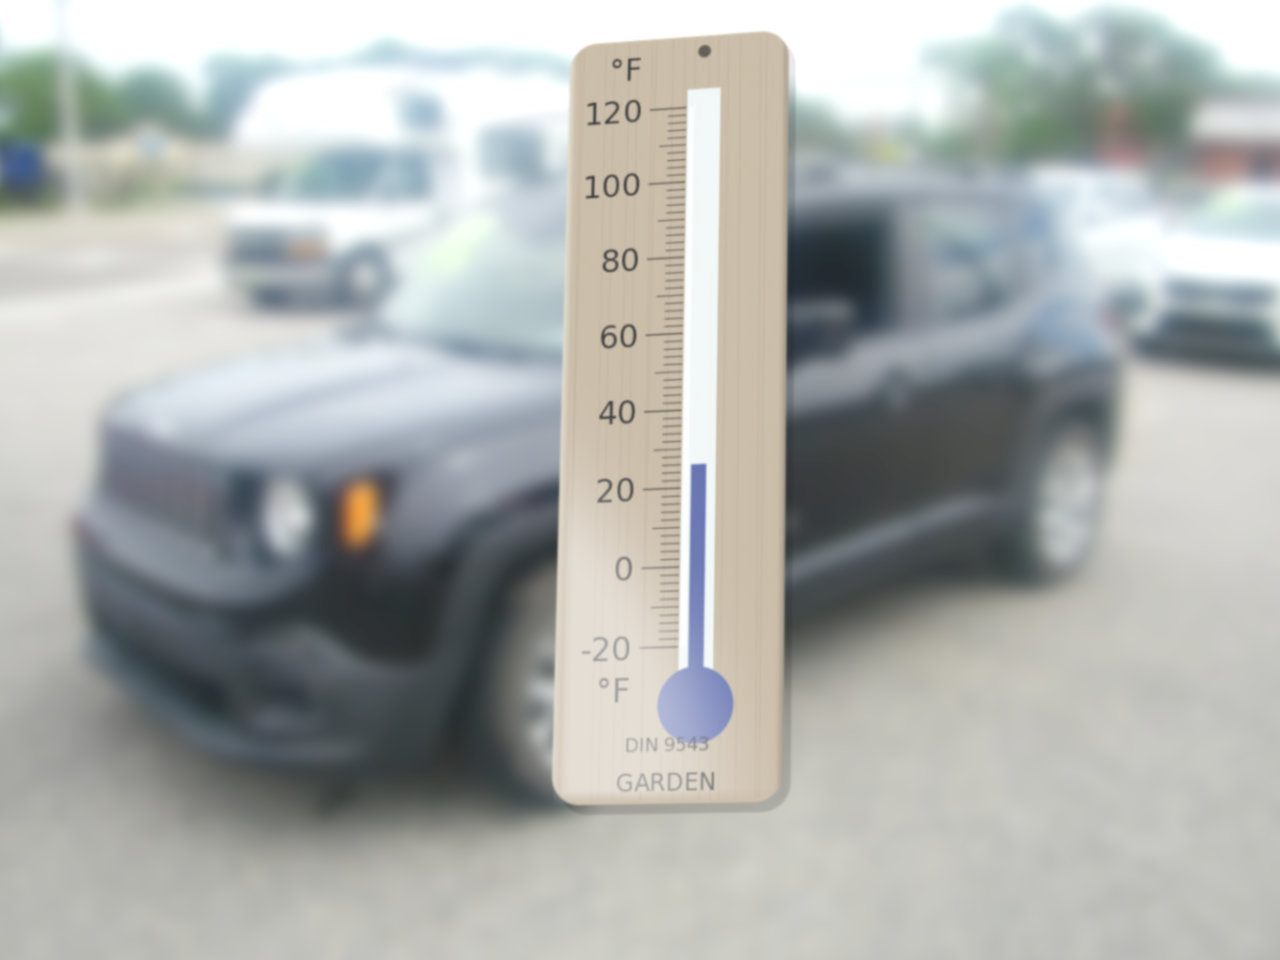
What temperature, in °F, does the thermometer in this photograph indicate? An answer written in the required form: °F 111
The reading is °F 26
